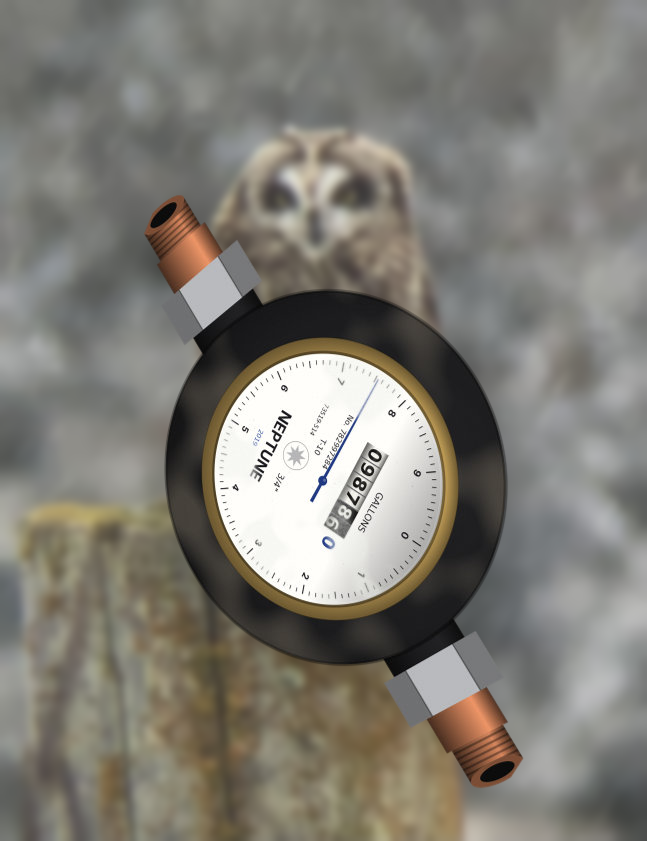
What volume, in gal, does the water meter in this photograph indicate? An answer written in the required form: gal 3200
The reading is gal 987857.5
